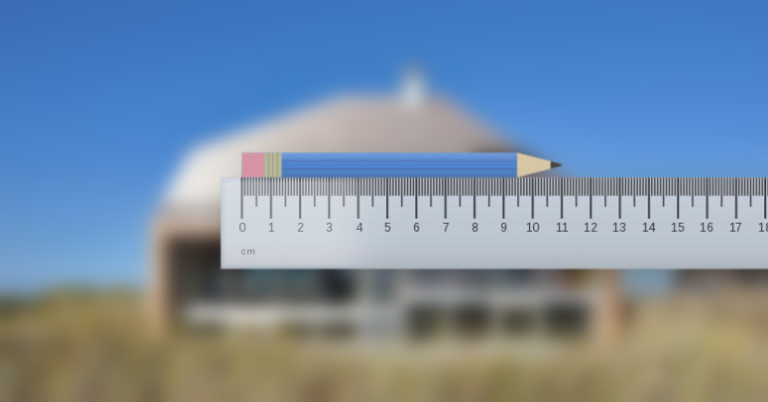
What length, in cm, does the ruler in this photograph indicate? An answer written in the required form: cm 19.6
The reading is cm 11
